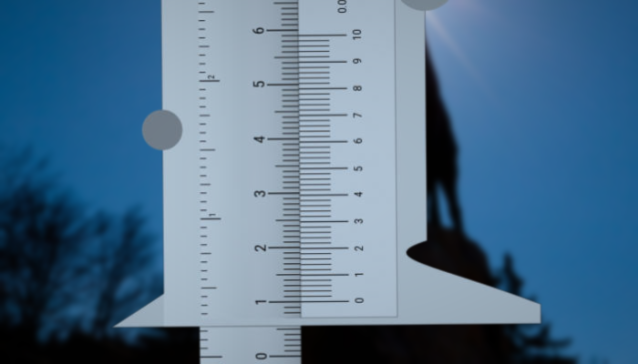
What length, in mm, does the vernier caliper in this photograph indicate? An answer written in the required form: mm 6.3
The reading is mm 10.0
